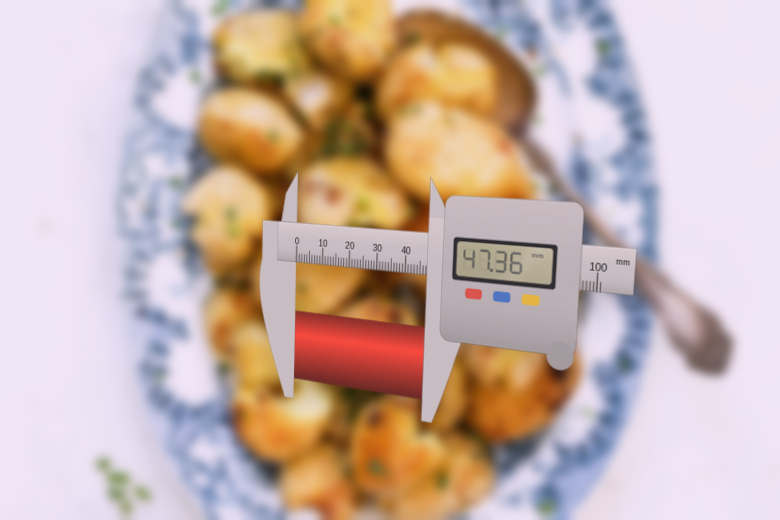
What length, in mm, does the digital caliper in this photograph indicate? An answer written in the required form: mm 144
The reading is mm 47.36
